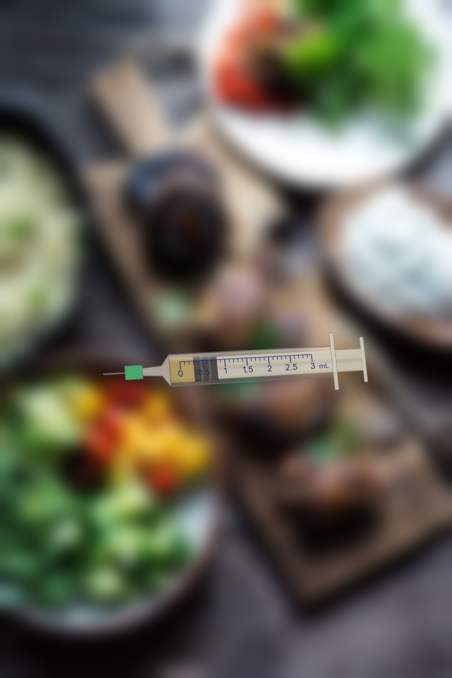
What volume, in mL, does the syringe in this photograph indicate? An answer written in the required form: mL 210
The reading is mL 0.3
